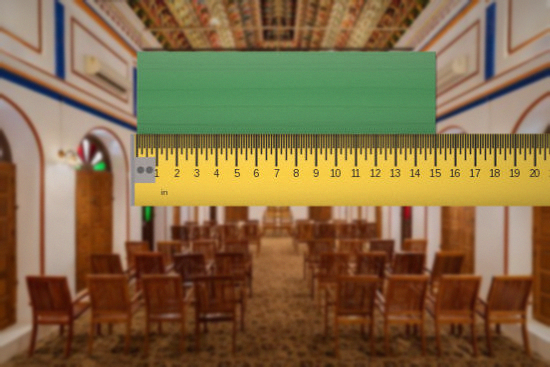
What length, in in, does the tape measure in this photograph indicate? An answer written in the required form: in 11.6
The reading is in 15
